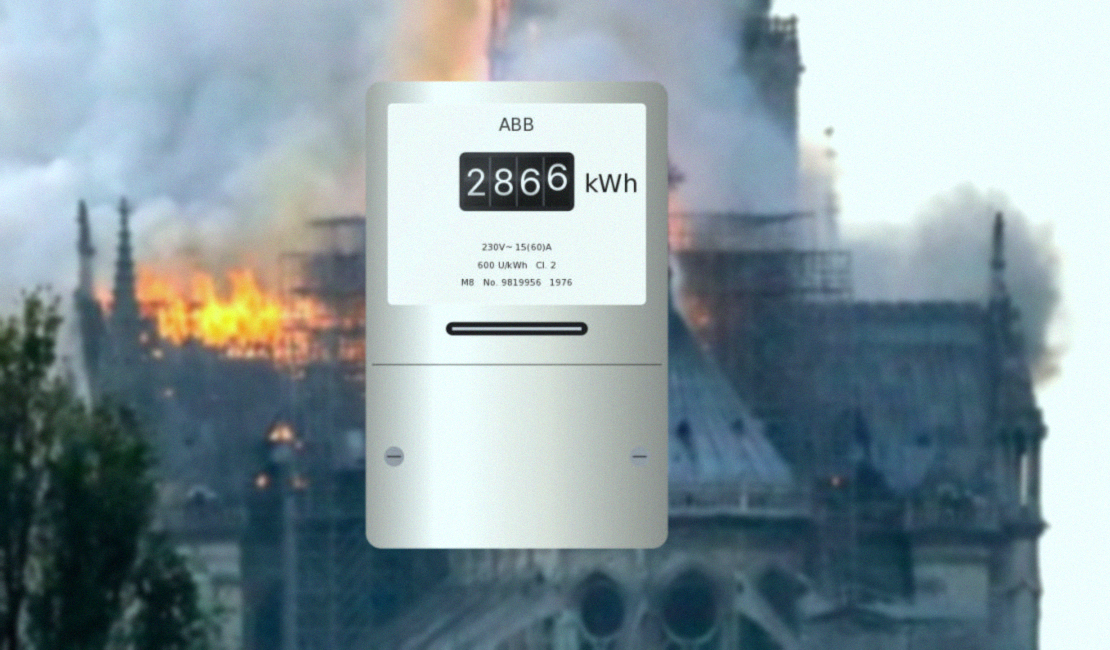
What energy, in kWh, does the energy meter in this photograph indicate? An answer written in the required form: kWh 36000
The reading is kWh 2866
